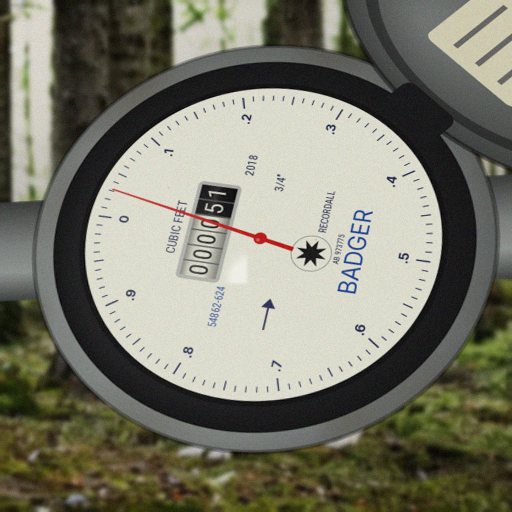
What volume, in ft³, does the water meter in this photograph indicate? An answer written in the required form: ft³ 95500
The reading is ft³ 51.03
